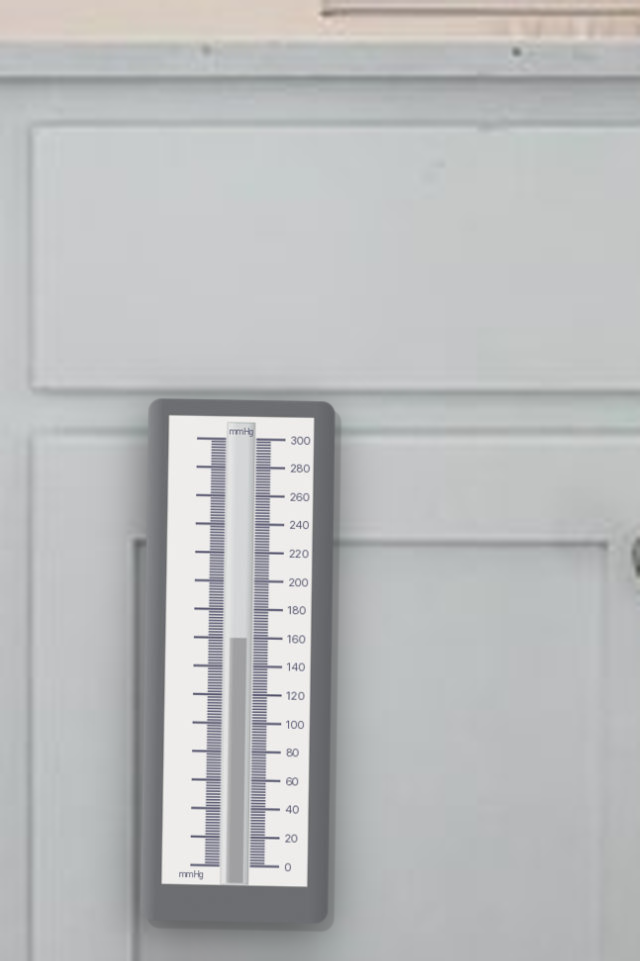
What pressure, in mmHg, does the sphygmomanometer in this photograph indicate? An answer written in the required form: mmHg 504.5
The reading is mmHg 160
